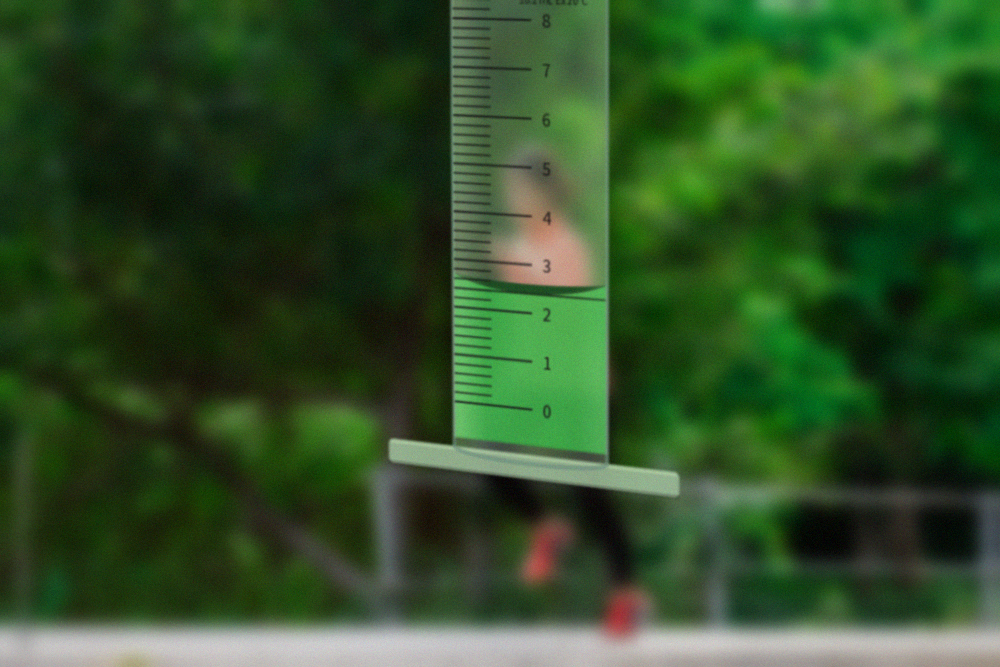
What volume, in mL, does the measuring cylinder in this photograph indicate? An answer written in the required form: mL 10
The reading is mL 2.4
